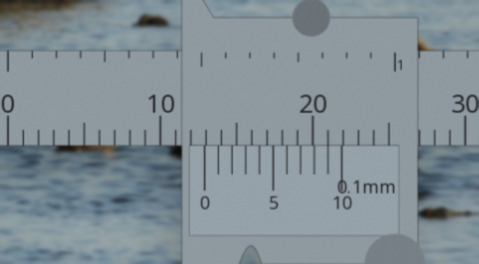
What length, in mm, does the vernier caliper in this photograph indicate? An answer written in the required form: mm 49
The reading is mm 12.9
